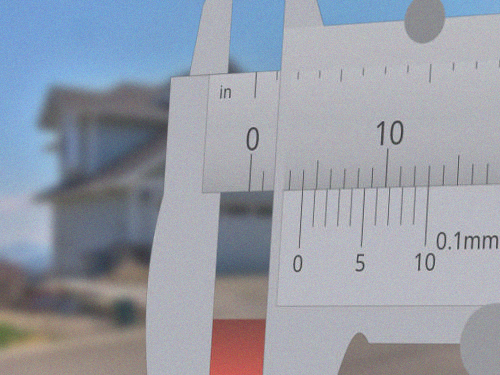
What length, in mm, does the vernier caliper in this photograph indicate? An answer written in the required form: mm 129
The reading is mm 4.0
